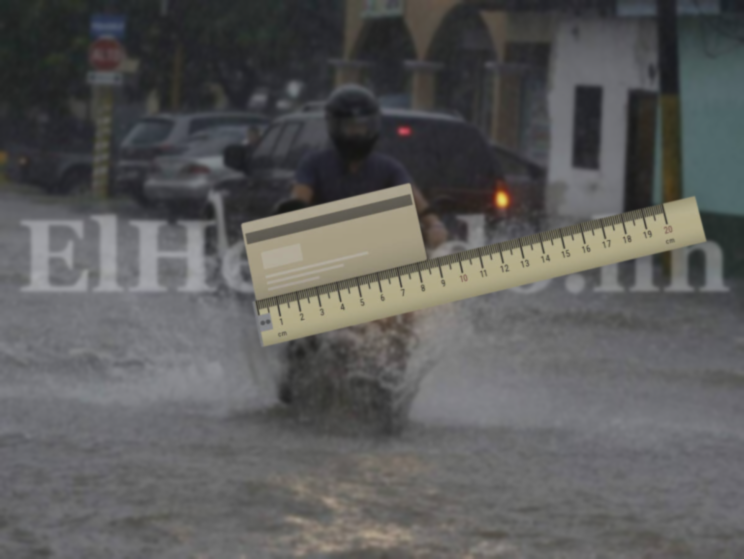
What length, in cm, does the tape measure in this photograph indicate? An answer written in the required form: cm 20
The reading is cm 8.5
